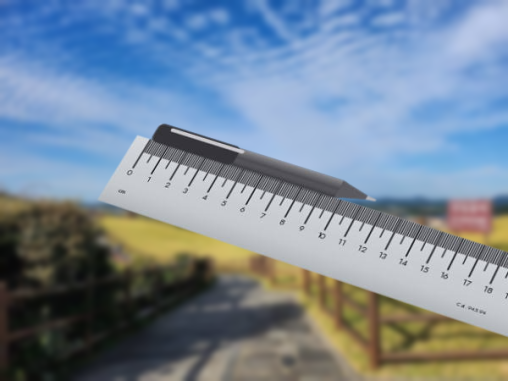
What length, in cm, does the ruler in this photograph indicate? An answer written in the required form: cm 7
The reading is cm 11.5
